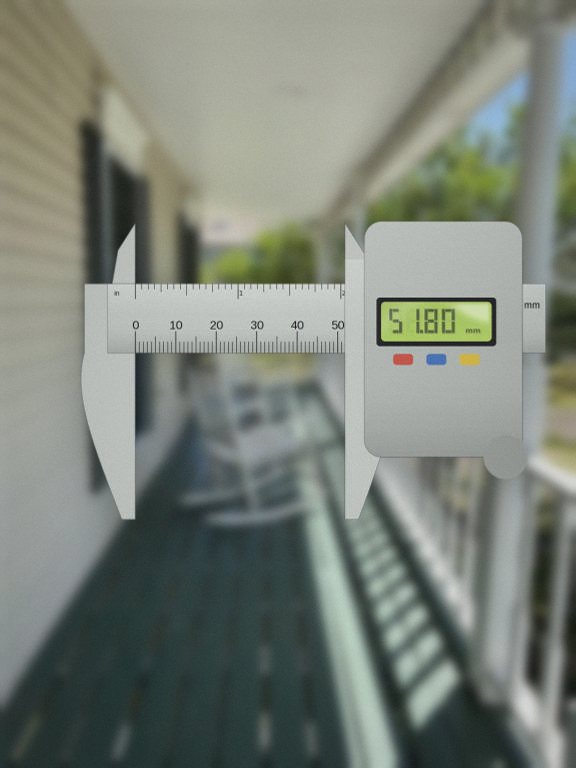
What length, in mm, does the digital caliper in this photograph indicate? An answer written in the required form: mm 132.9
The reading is mm 51.80
